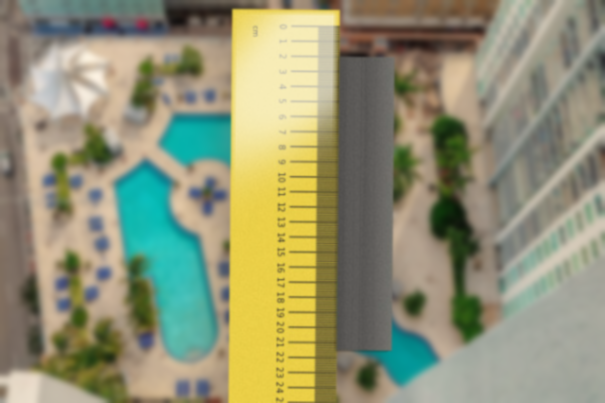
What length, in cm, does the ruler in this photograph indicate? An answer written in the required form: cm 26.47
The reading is cm 19.5
